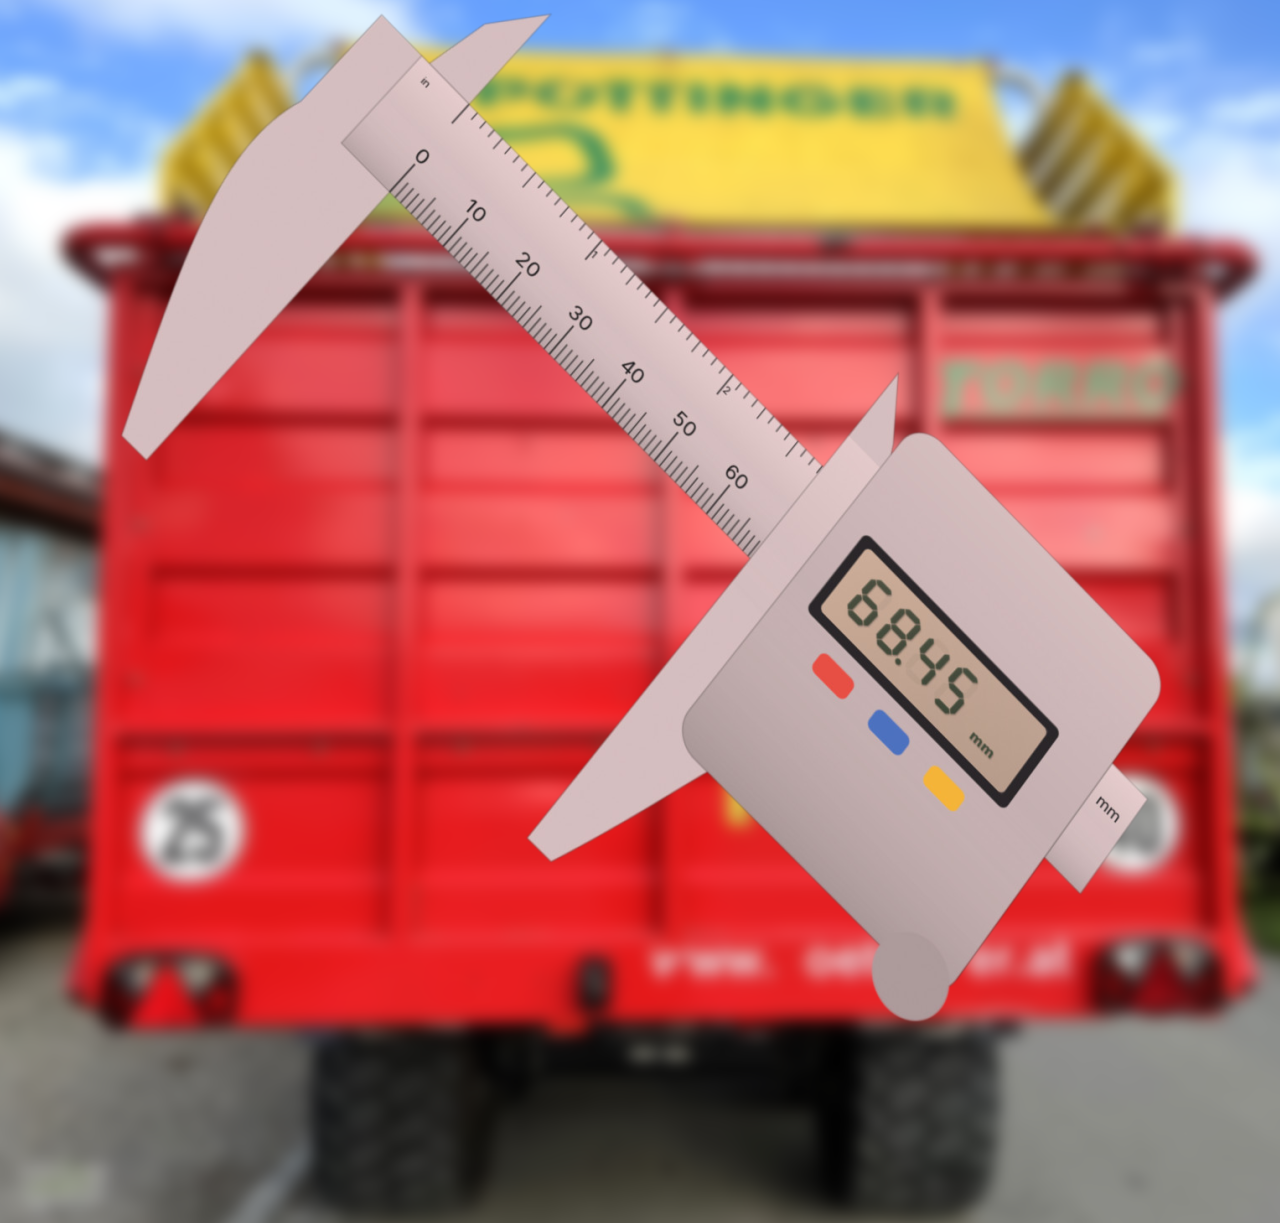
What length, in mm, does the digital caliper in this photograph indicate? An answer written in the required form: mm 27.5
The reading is mm 68.45
